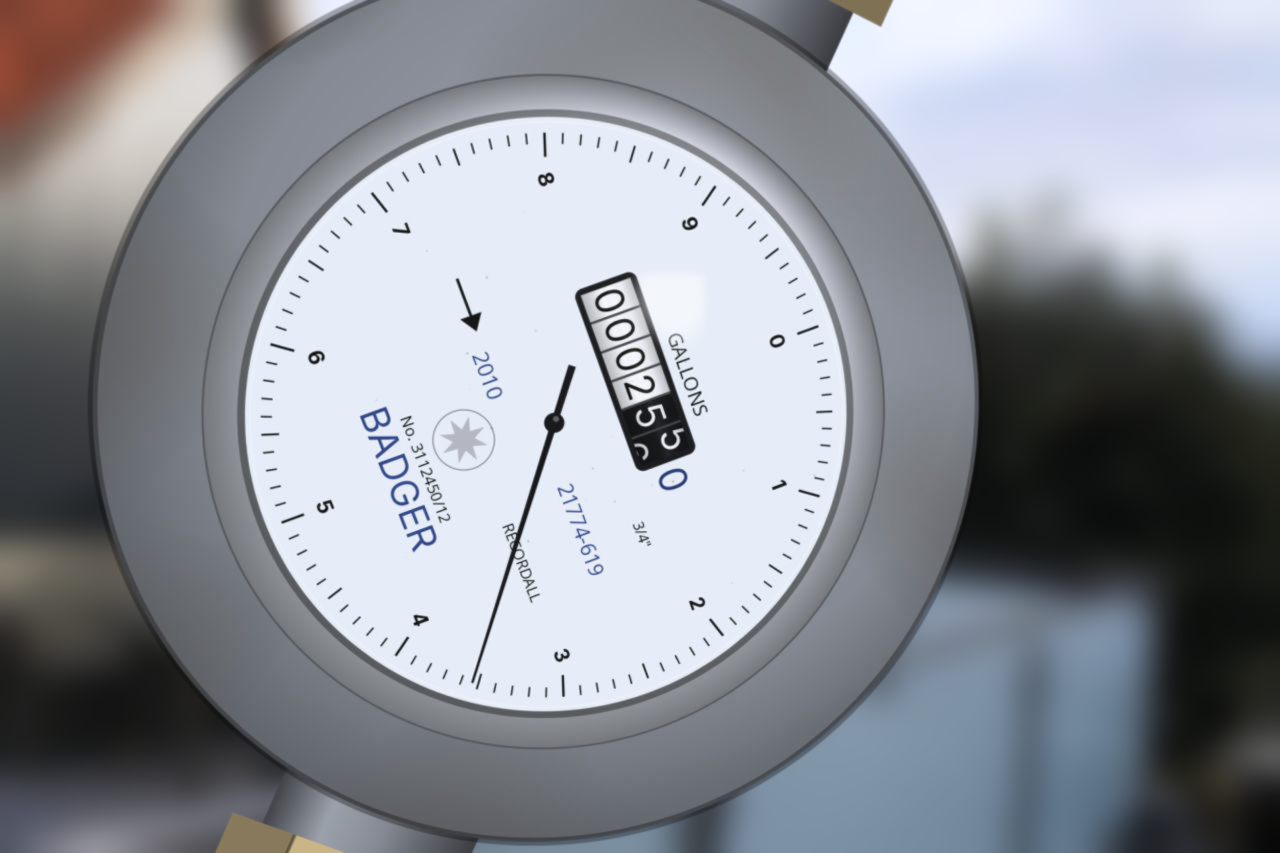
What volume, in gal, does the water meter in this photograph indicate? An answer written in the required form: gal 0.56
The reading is gal 2553.5
